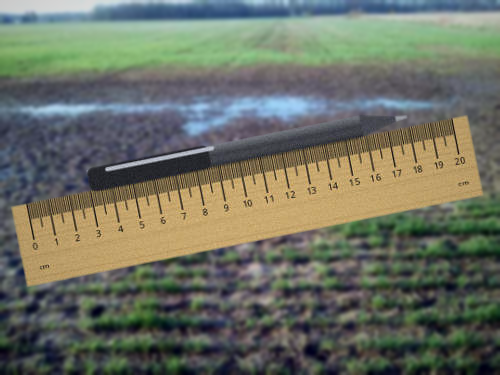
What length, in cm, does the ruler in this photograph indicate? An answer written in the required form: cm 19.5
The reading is cm 15
